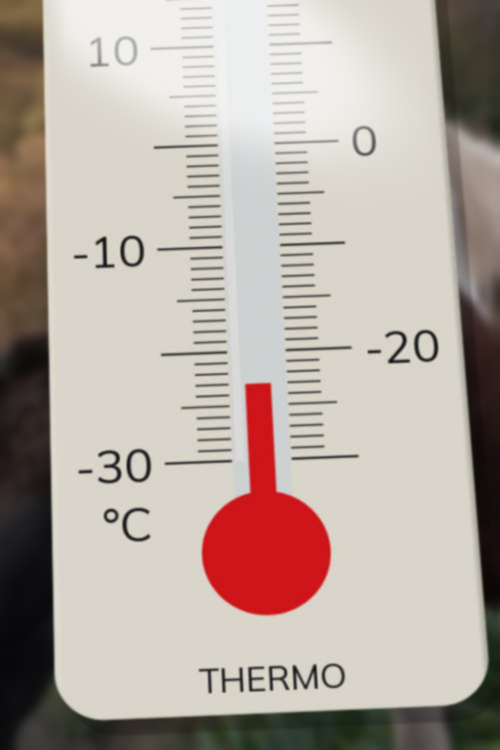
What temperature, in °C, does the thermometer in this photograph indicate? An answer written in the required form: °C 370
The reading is °C -23
